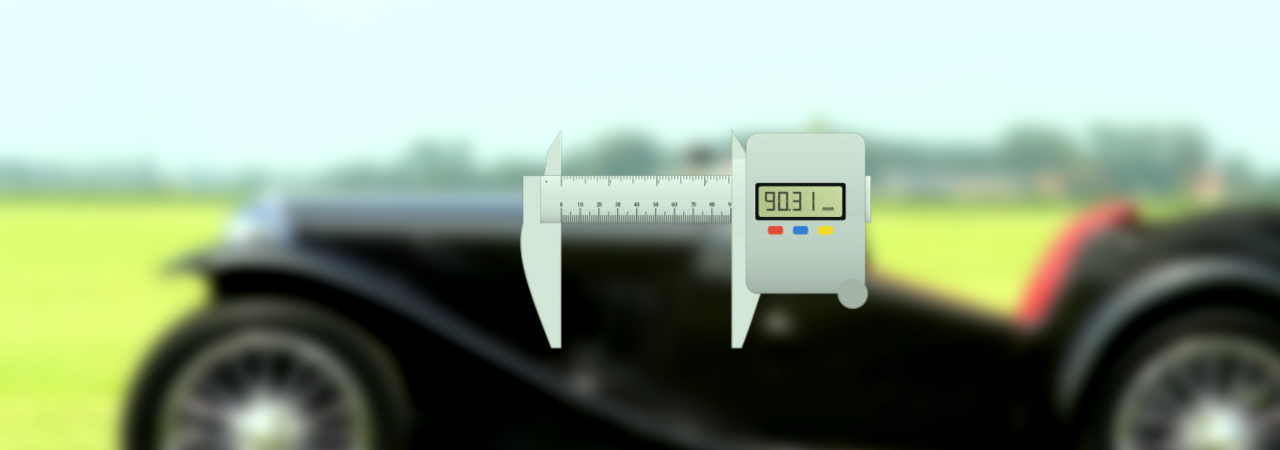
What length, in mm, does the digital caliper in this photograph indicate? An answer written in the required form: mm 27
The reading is mm 90.31
